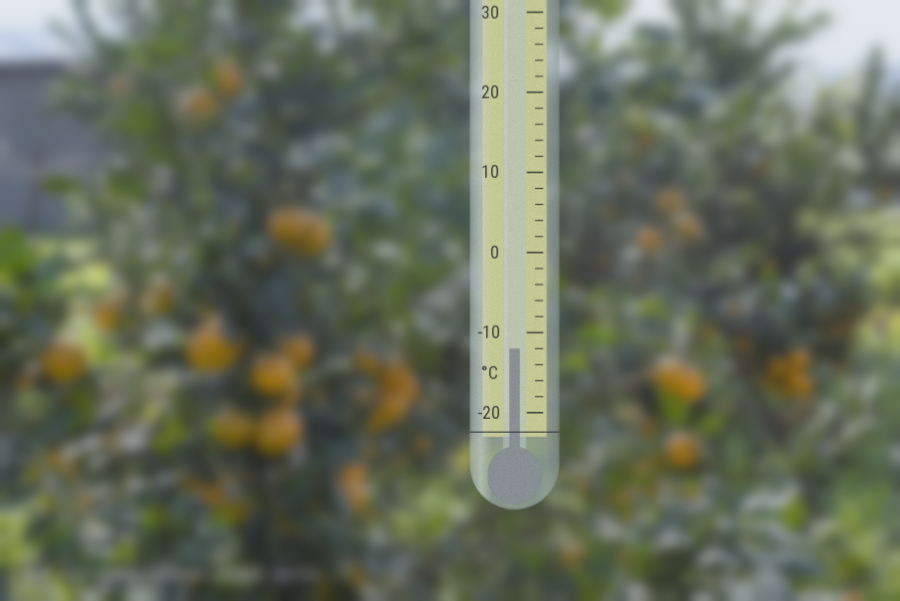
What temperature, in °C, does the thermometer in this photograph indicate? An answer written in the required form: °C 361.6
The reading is °C -12
